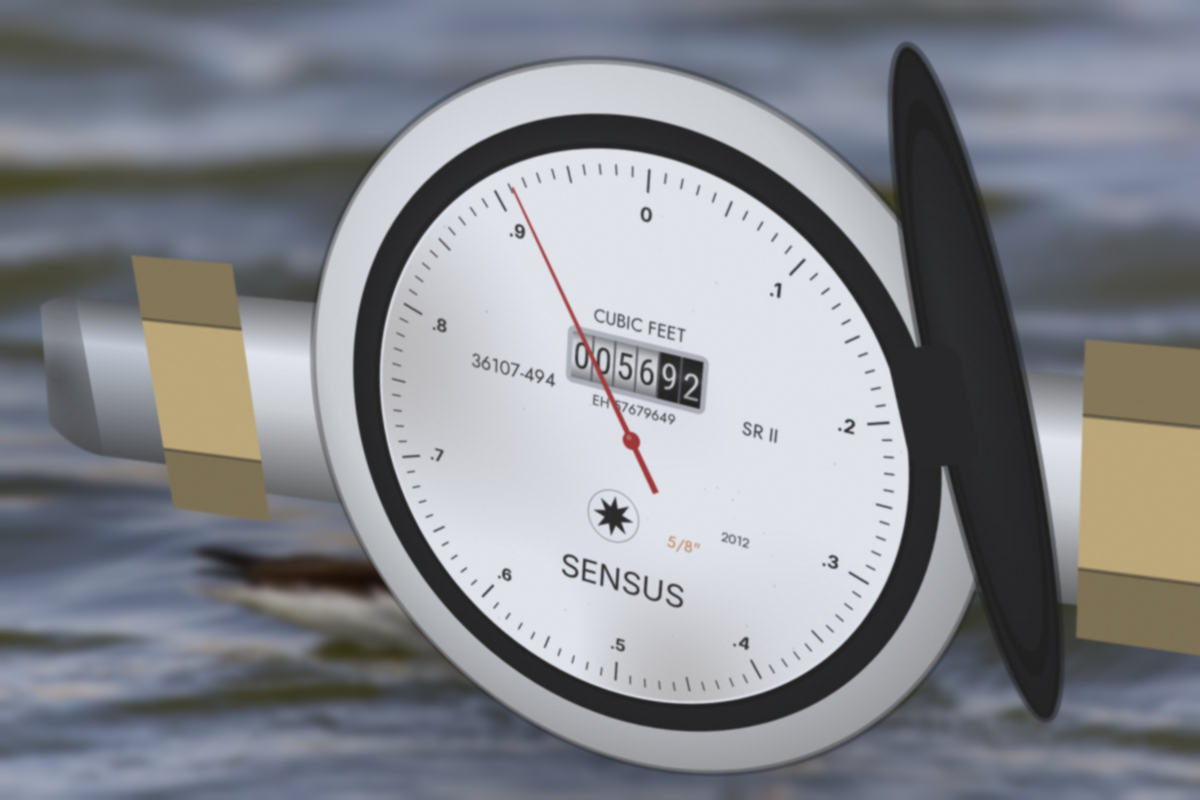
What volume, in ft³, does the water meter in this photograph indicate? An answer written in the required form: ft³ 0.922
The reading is ft³ 5691.91
